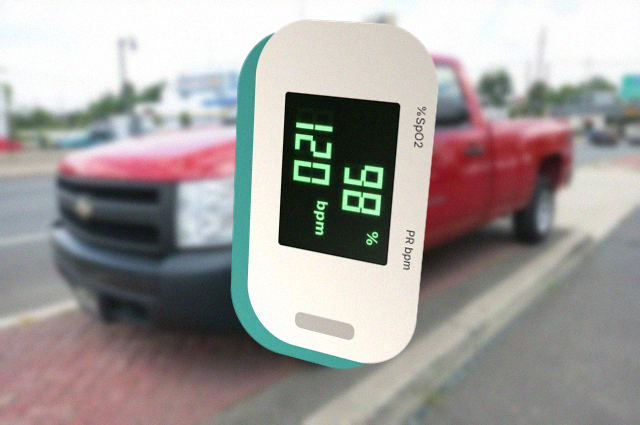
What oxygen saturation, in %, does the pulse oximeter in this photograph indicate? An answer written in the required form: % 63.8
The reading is % 98
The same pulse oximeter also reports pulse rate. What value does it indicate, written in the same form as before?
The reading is bpm 120
